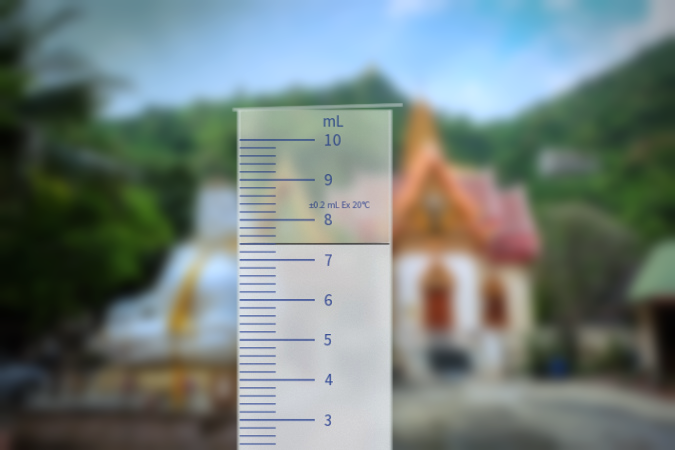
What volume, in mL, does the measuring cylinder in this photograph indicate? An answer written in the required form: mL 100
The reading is mL 7.4
